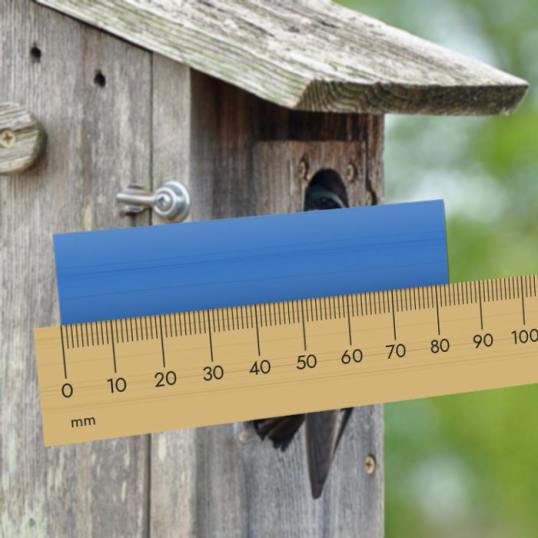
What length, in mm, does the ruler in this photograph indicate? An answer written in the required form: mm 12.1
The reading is mm 83
